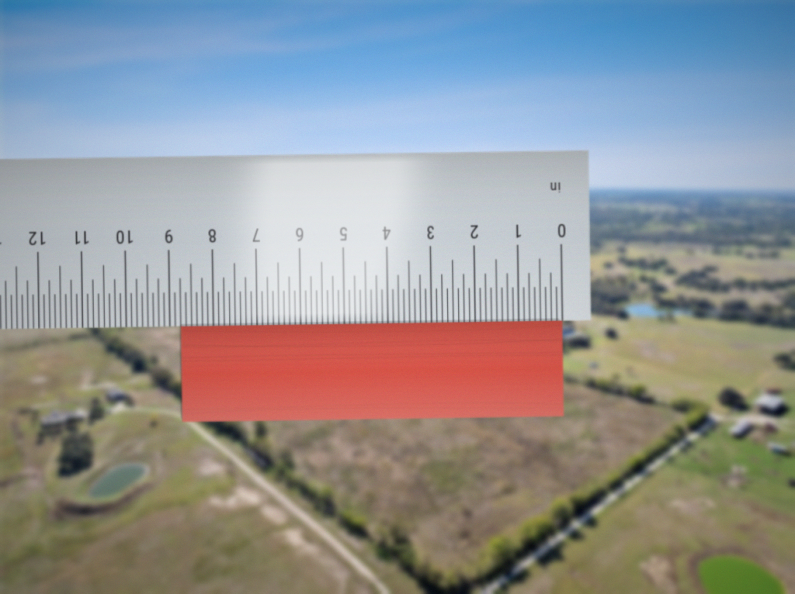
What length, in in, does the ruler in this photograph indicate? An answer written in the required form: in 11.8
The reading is in 8.75
